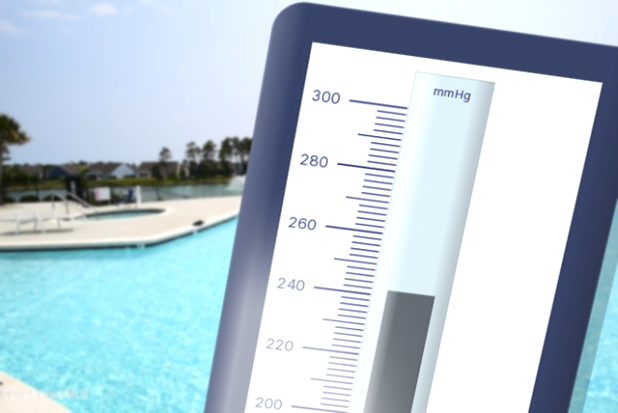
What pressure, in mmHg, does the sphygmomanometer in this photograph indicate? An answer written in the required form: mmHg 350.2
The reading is mmHg 242
